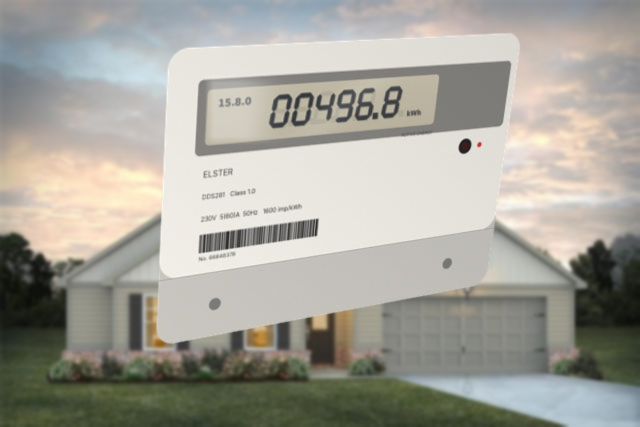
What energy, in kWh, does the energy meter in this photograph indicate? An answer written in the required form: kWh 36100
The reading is kWh 496.8
